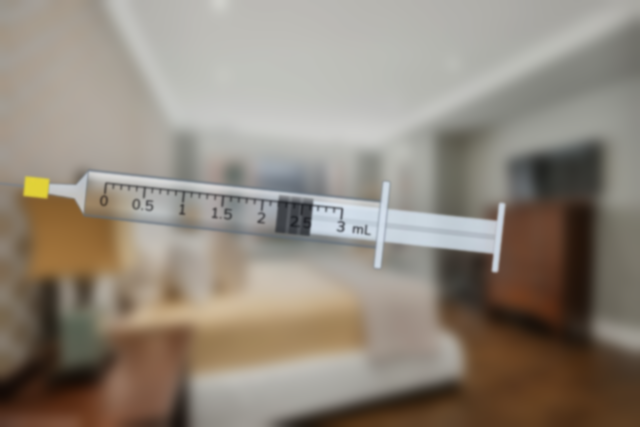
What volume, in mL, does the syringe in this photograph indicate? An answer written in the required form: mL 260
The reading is mL 2.2
